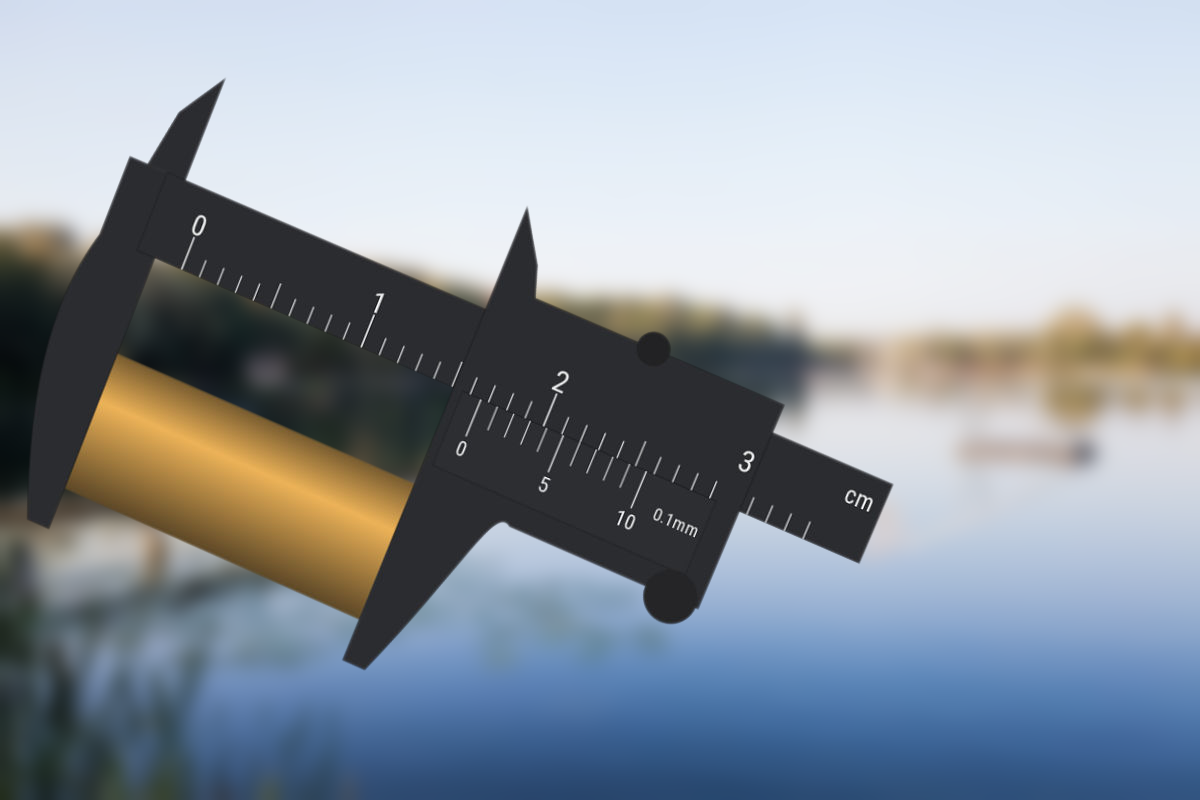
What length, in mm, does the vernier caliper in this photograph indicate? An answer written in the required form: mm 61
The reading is mm 16.6
